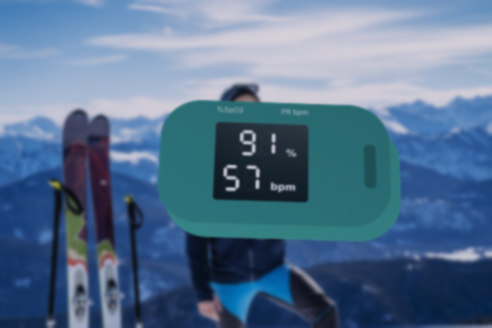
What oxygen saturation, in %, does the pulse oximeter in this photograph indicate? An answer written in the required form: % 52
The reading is % 91
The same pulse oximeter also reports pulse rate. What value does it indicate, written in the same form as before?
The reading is bpm 57
